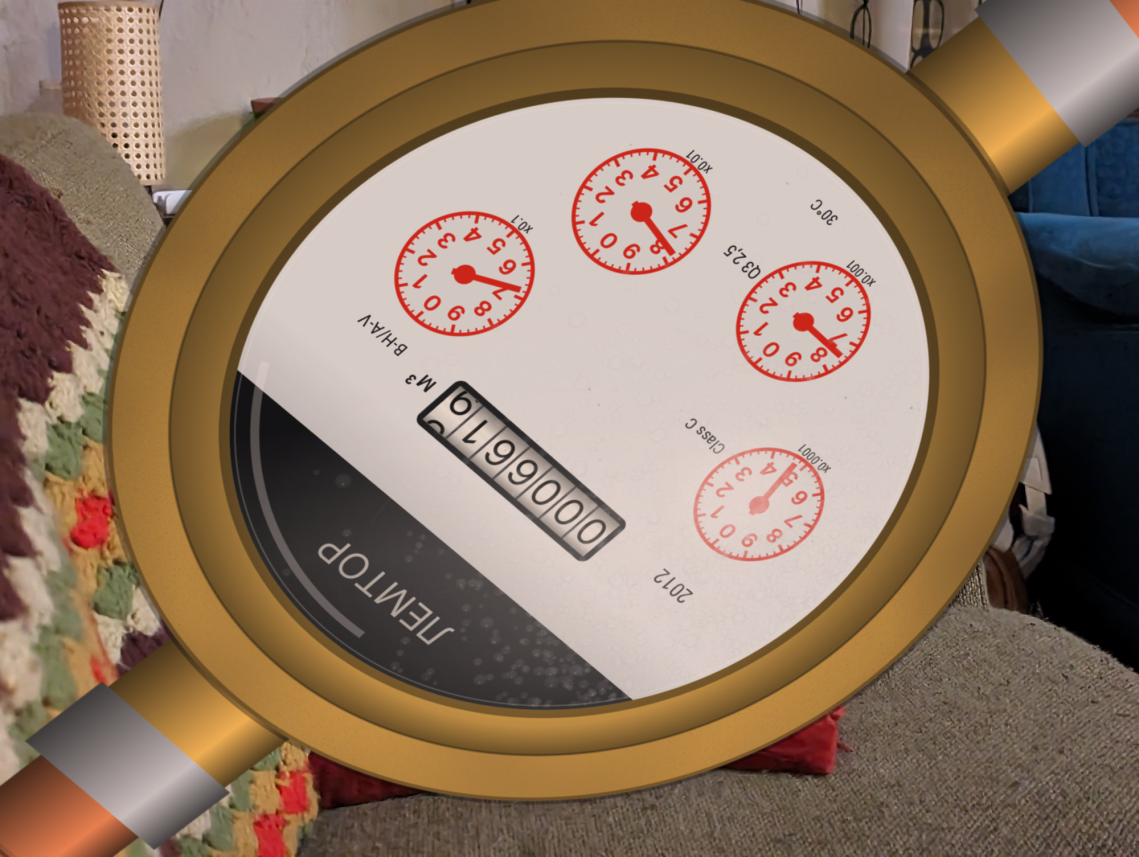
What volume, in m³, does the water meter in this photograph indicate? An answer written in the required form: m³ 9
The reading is m³ 6618.6774
